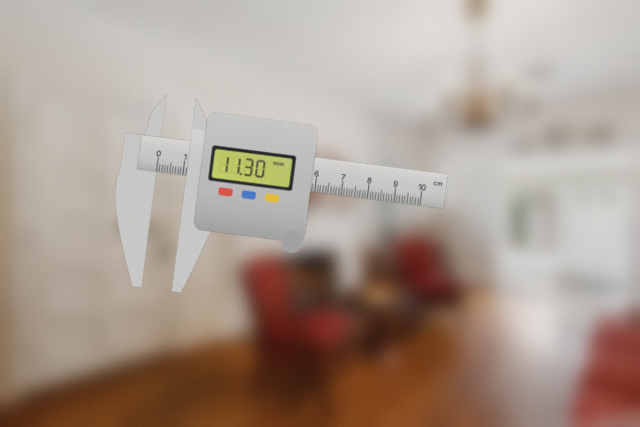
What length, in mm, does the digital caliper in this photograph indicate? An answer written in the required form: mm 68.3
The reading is mm 11.30
